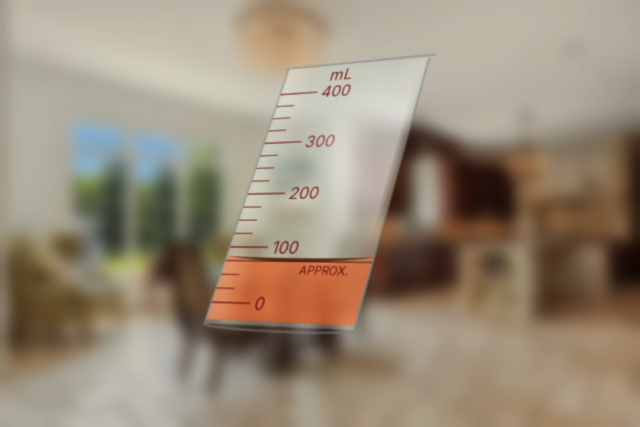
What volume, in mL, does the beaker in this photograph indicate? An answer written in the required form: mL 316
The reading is mL 75
